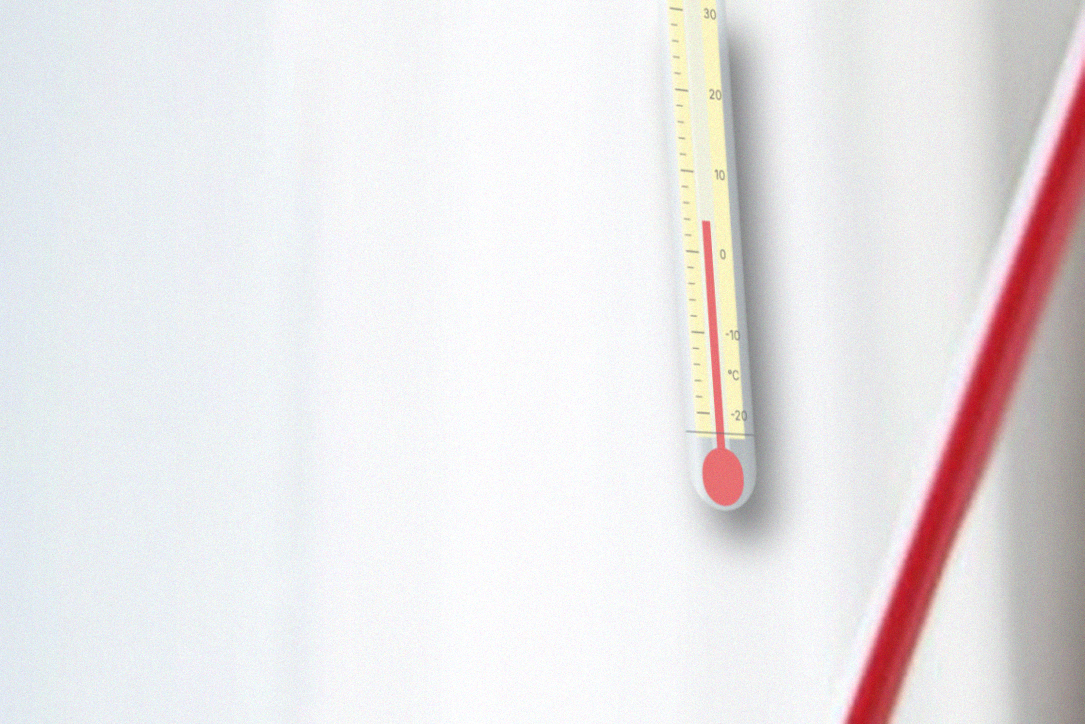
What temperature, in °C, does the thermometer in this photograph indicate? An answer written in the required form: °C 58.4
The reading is °C 4
